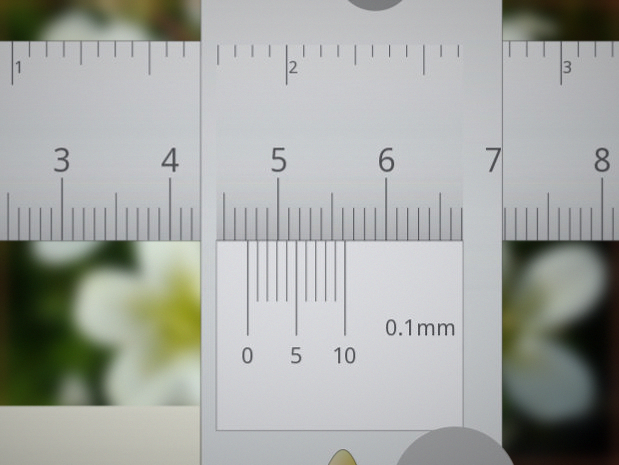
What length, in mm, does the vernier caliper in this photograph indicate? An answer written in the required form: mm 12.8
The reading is mm 47.2
